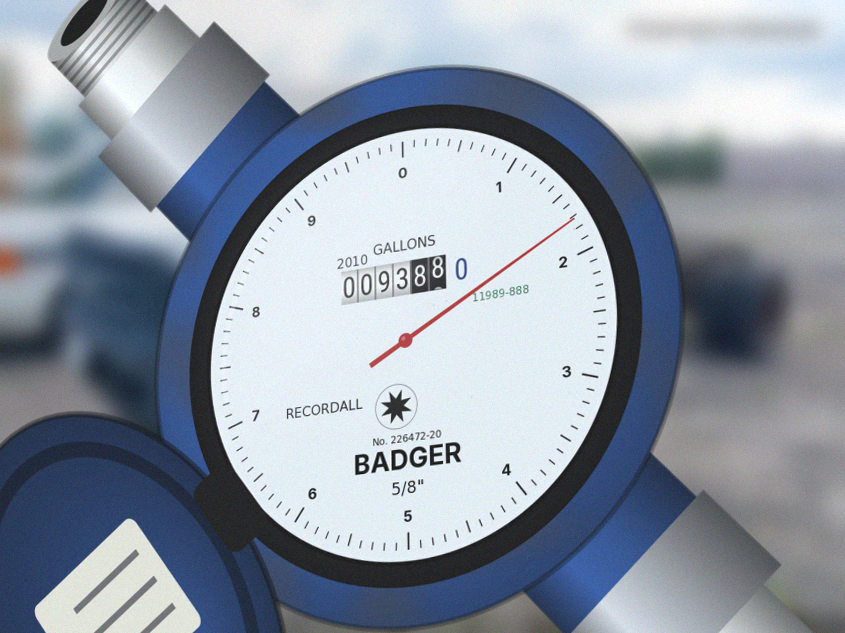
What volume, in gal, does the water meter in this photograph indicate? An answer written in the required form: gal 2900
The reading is gal 93881.7
